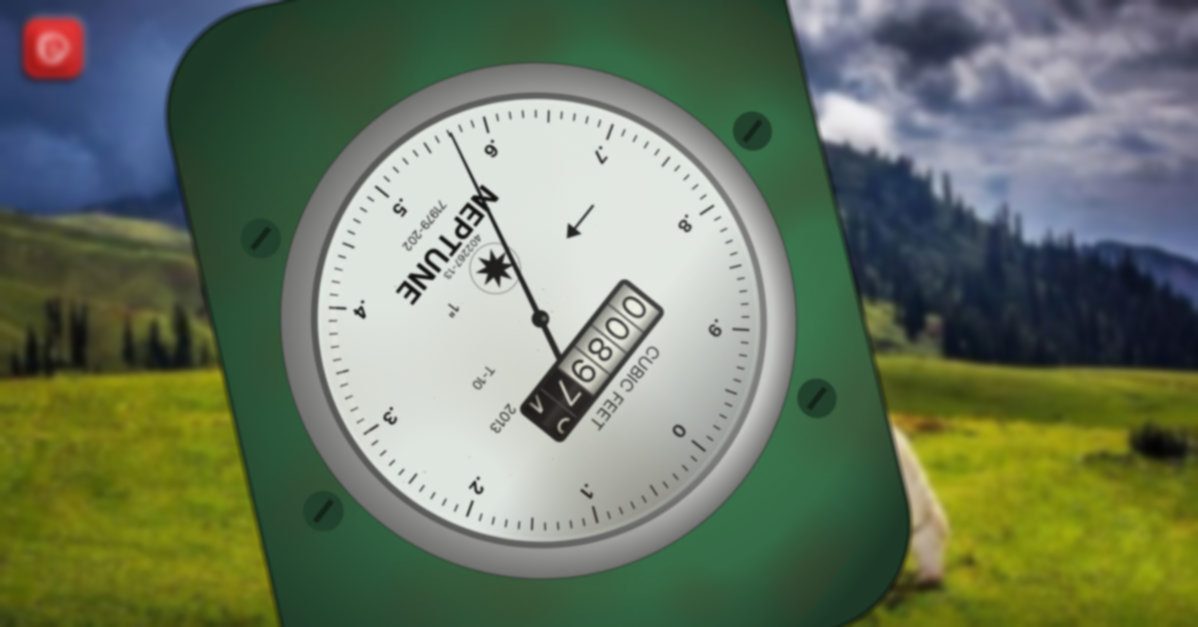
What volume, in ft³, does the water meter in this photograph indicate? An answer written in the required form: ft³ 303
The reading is ft³ 8973.57
